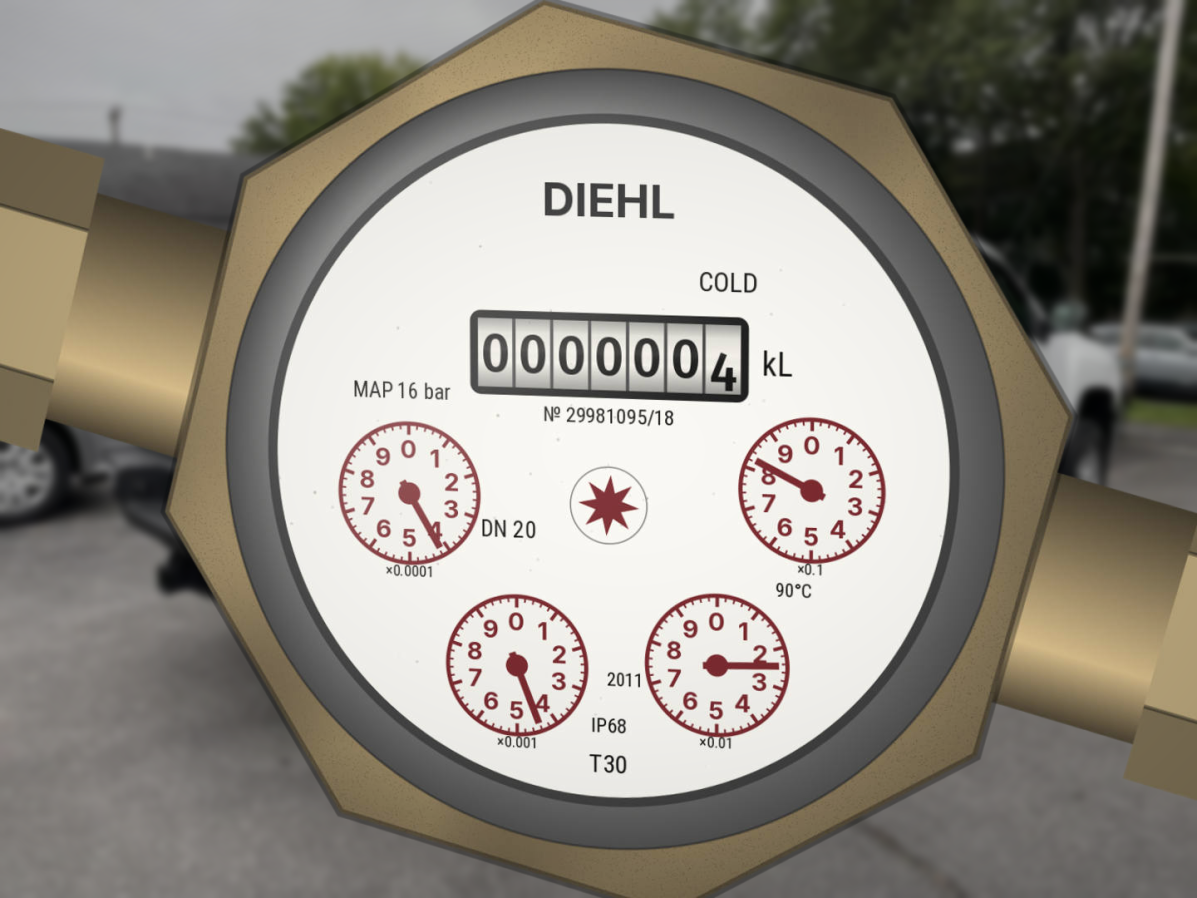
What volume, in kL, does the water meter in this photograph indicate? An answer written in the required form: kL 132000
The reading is kL 3.8244
